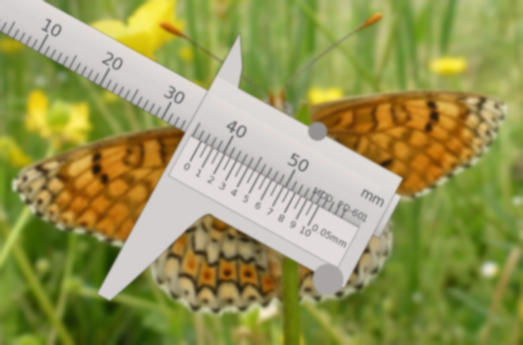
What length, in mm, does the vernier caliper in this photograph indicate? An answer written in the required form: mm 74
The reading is mm 36.4
